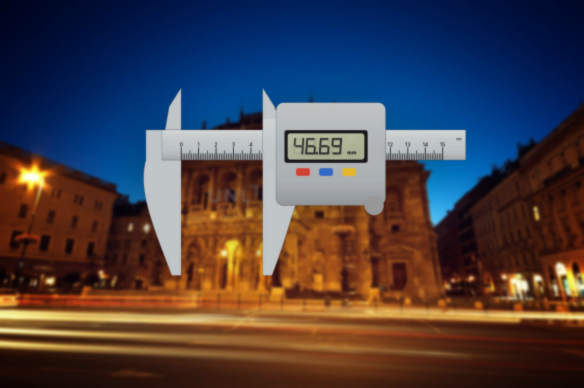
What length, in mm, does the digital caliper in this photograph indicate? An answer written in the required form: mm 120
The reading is mm 46.69
